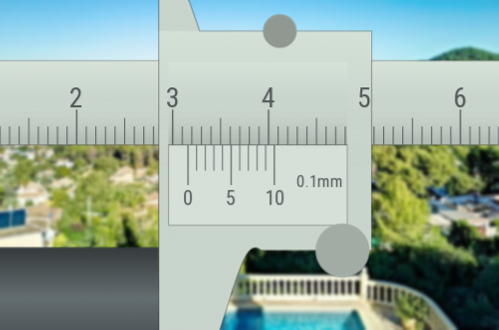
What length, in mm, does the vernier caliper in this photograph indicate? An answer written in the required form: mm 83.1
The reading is mm 31.6
